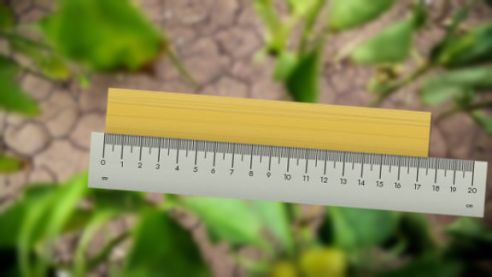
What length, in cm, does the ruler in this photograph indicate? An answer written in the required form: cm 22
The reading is cm 17.5
